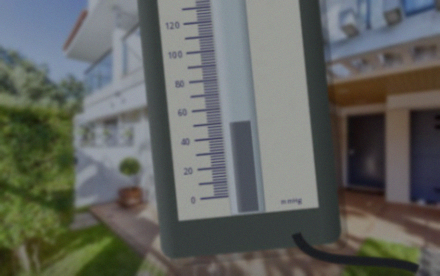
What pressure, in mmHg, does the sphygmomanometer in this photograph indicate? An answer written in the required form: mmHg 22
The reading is mmHg 50
